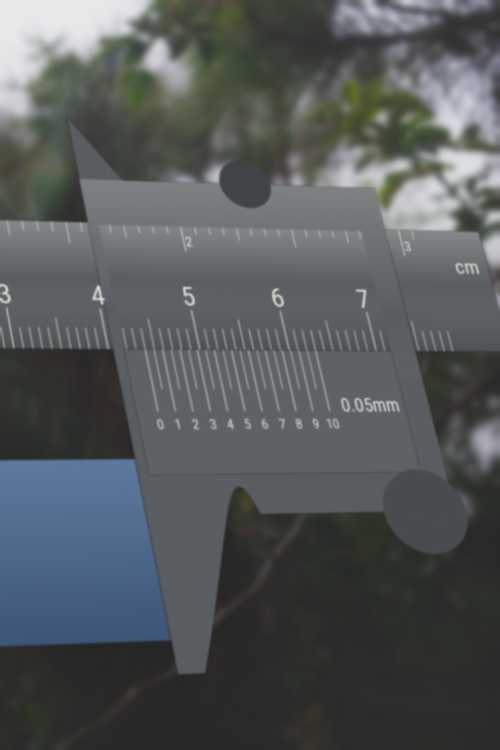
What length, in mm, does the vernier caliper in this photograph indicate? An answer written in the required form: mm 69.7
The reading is mm 44.0
